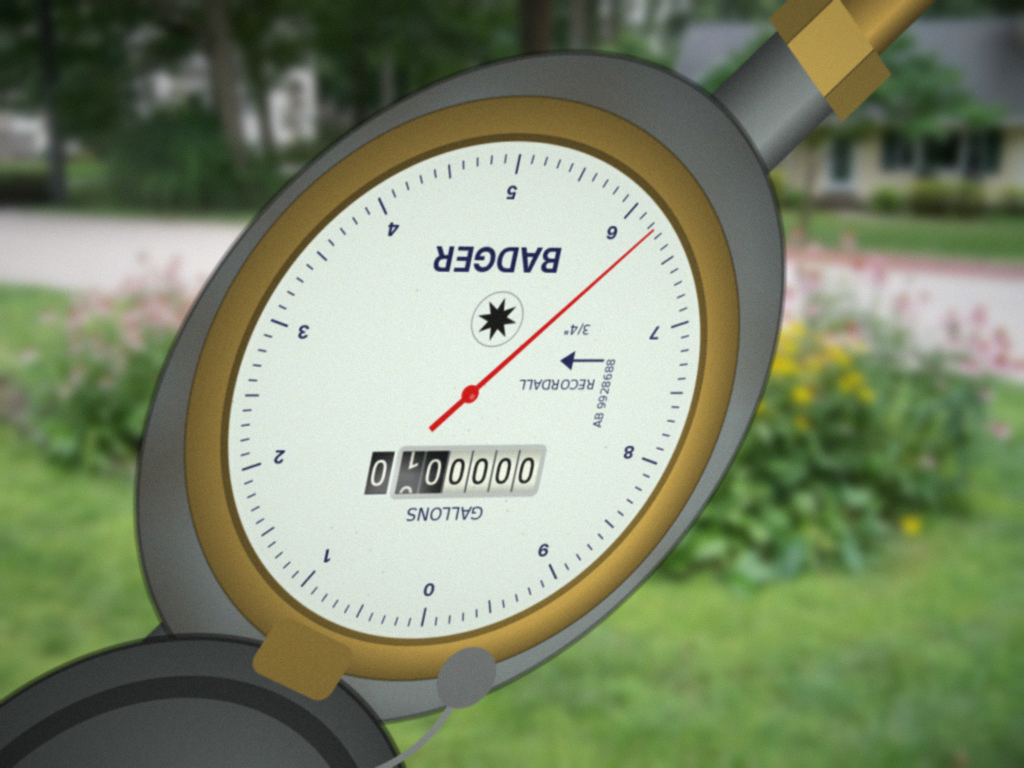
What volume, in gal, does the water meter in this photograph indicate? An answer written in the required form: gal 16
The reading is gal 6.2
